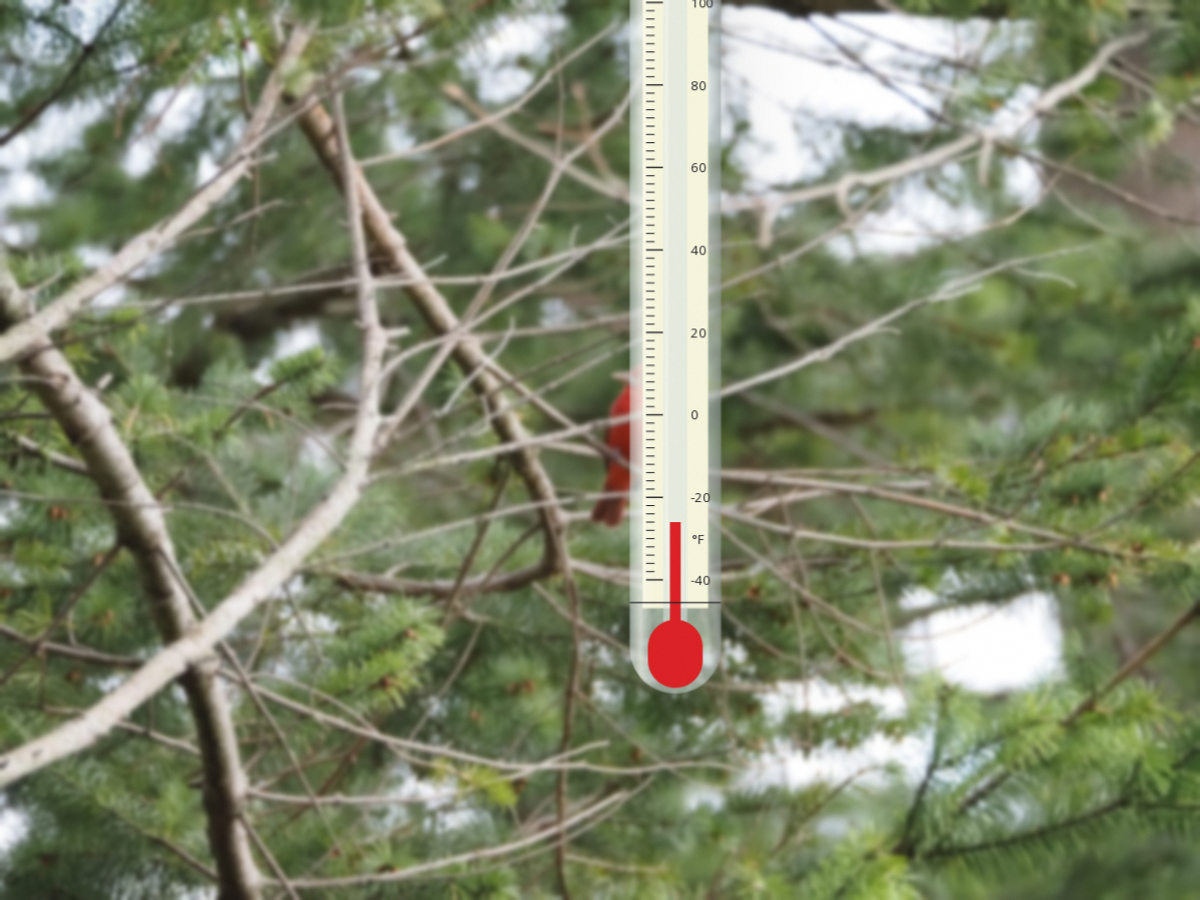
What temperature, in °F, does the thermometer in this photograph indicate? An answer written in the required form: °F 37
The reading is °F -26
